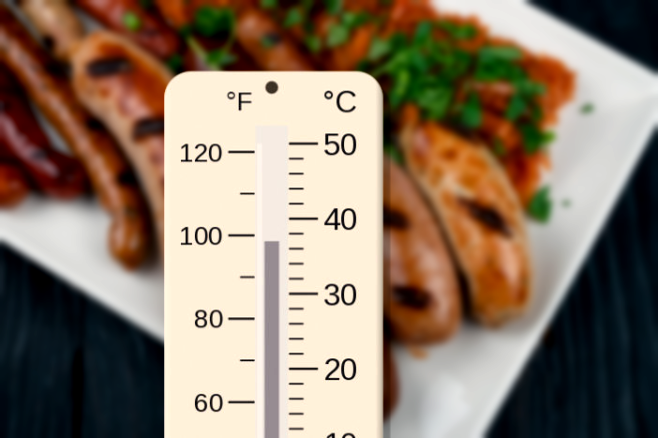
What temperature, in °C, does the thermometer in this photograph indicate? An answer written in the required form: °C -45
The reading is °C 37
